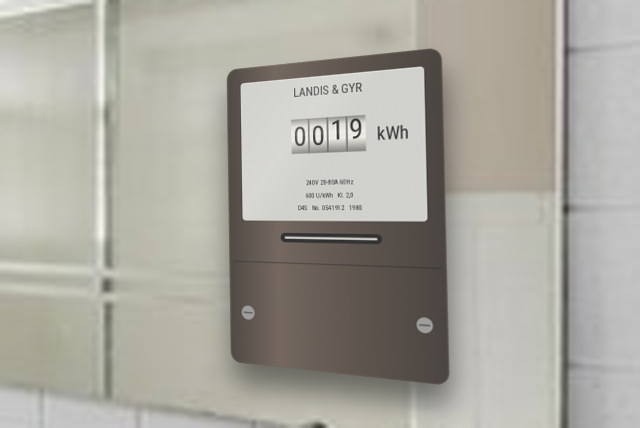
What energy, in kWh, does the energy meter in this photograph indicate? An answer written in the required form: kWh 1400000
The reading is kWh 19
